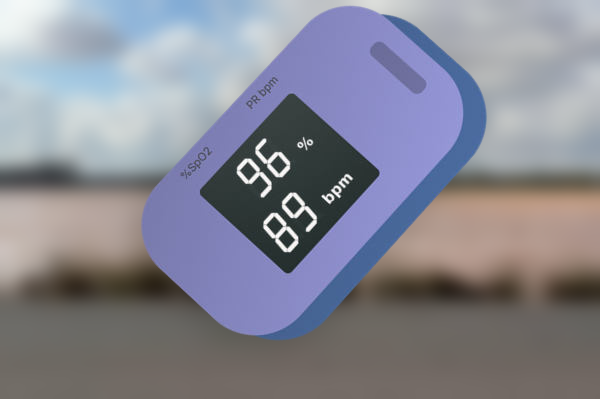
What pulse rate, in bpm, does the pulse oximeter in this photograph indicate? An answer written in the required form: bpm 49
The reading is bpm 89
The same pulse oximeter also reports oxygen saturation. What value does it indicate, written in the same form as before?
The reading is % 96
